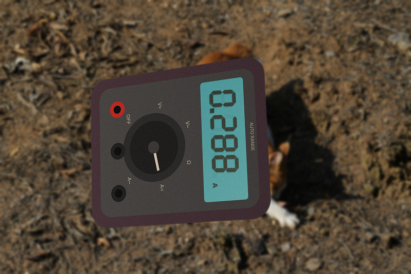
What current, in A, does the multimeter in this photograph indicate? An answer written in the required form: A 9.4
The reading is A 0.288
